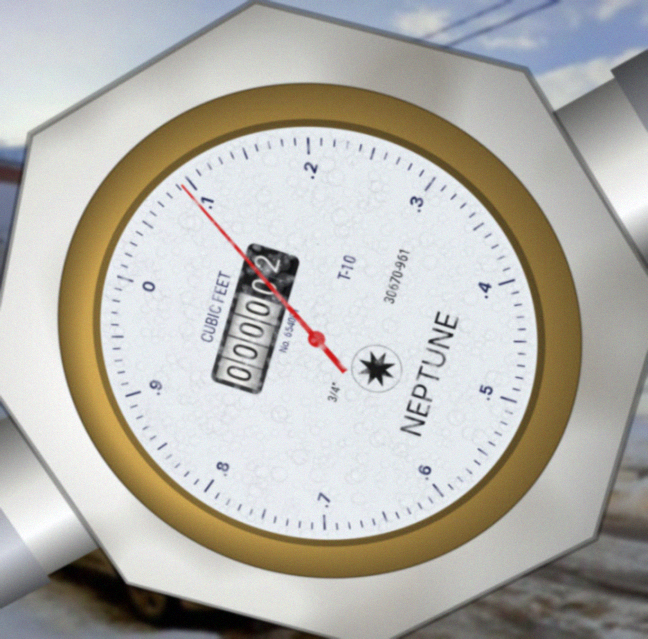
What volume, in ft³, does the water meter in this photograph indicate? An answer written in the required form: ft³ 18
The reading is ft³ 2.09
